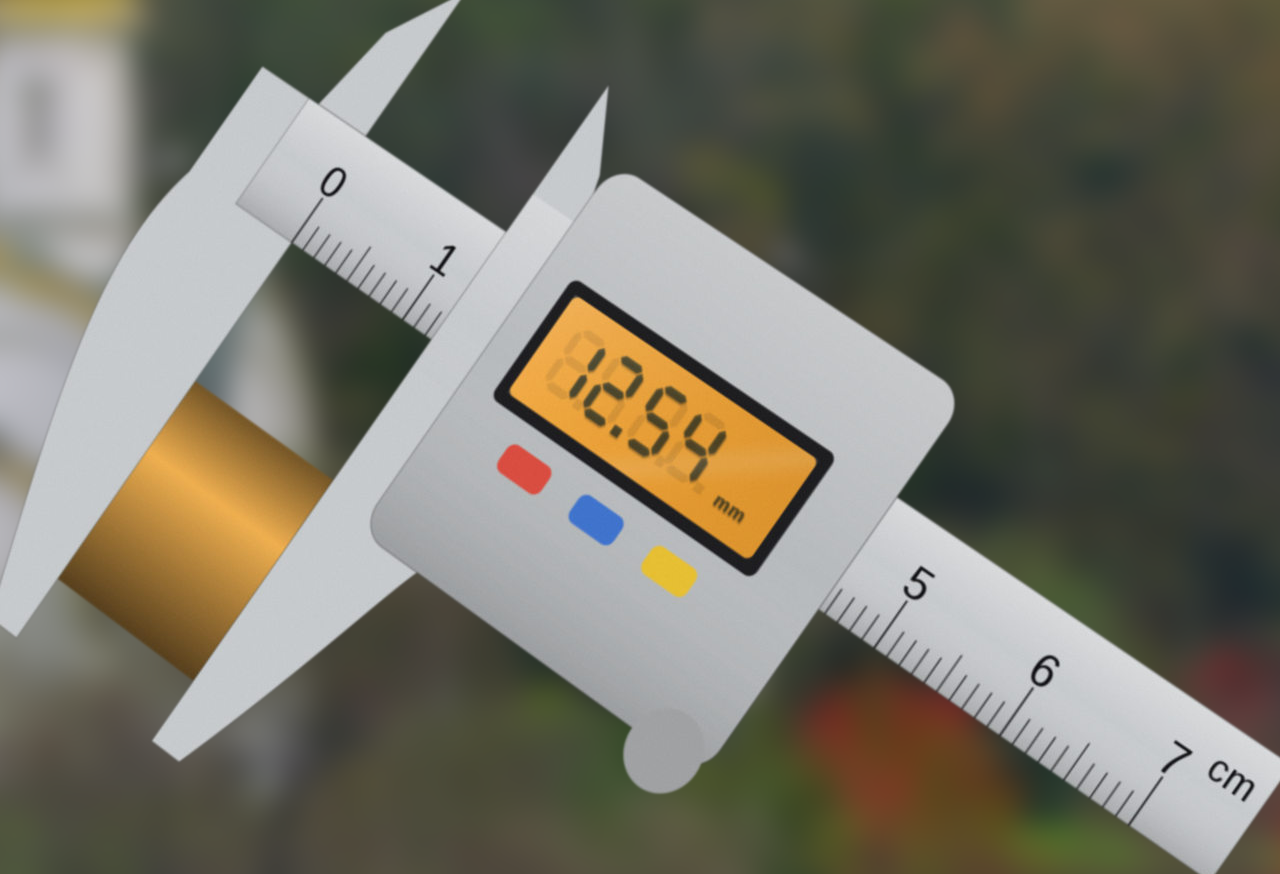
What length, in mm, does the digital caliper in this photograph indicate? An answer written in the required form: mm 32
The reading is mm 12.54
